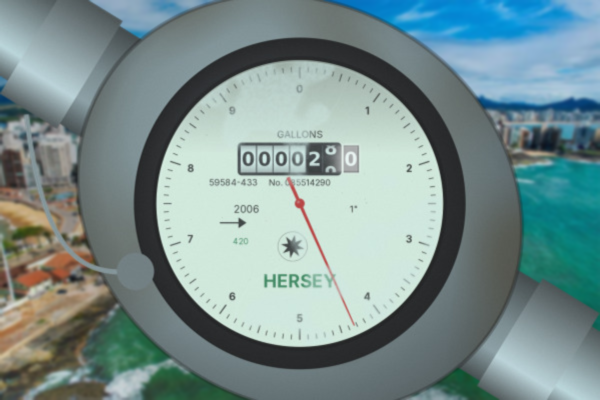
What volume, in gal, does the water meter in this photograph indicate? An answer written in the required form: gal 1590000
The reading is gal 284.3
